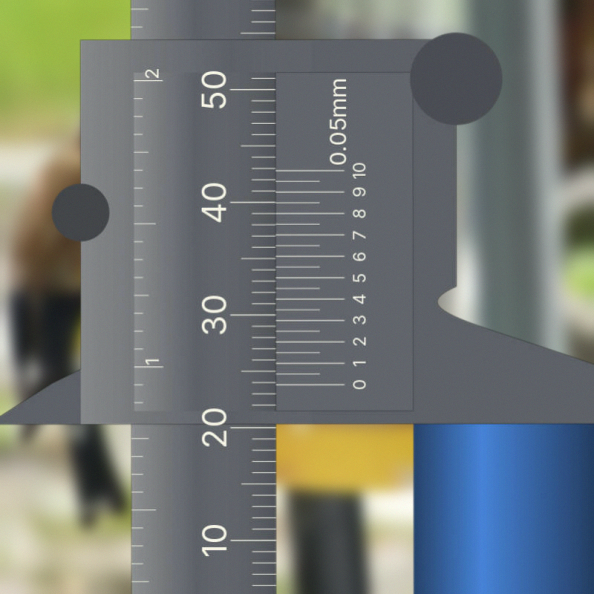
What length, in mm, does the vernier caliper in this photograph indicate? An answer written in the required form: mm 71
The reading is mm 23.8
